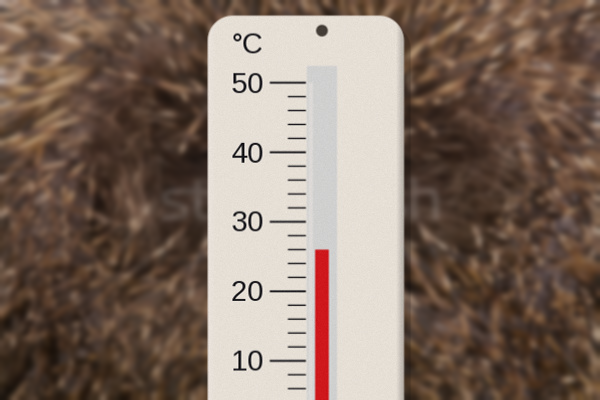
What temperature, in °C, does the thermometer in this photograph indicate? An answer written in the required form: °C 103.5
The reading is °C 26
